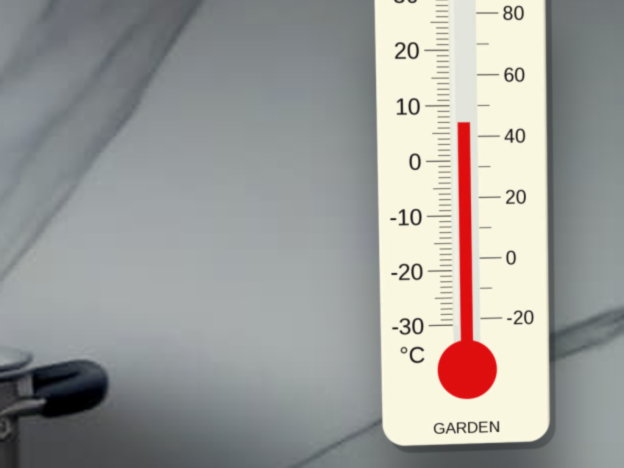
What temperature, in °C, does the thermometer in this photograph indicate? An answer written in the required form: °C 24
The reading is °C 7
